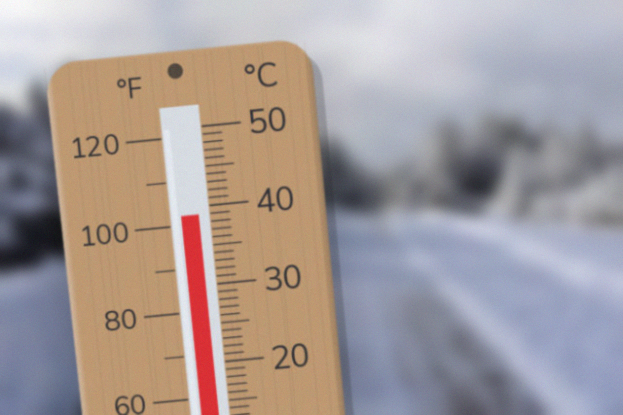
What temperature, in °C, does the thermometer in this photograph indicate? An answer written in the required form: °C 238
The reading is °C 39
